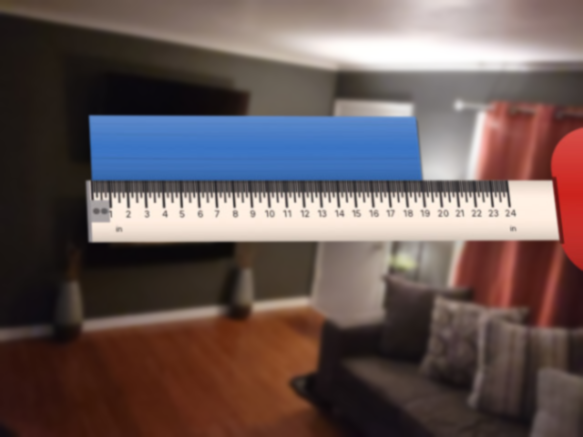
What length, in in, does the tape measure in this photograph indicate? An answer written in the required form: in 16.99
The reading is in 19
